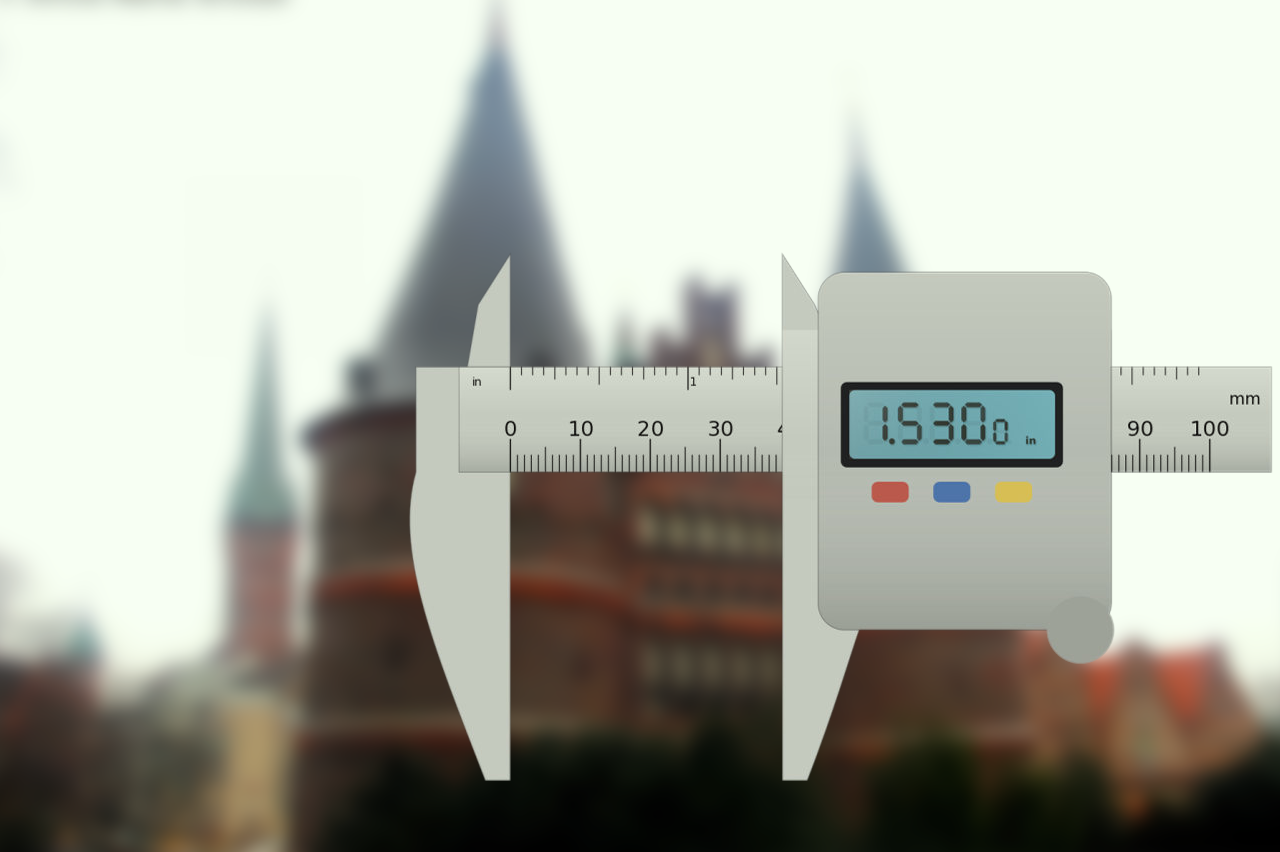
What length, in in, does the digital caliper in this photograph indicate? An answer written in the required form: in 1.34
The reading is in 1.5300
